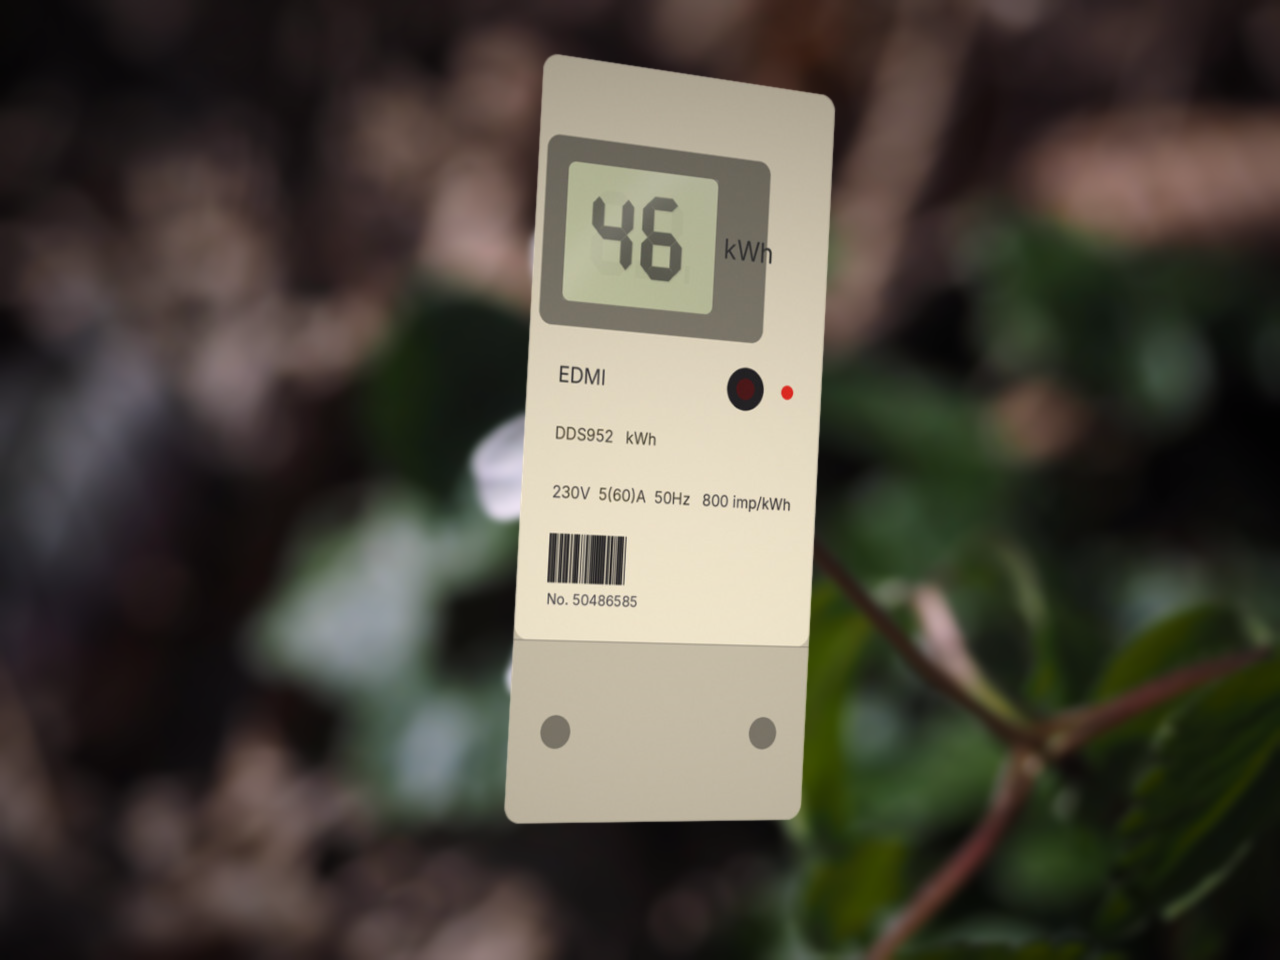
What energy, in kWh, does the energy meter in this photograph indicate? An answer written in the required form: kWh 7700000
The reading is kWh 46
